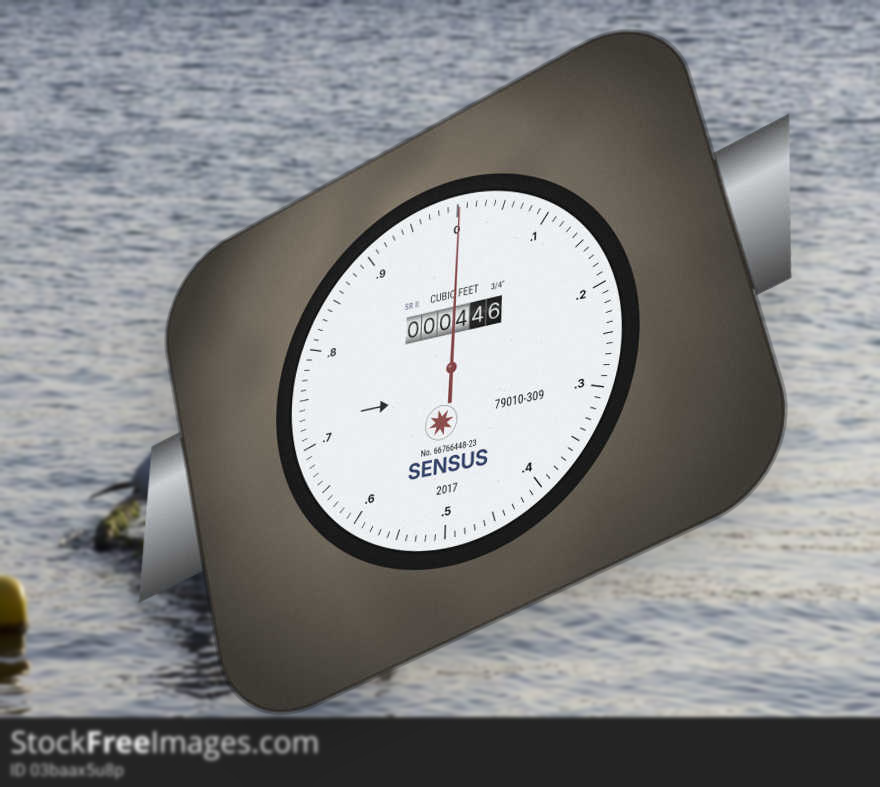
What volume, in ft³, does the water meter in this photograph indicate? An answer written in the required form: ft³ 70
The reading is ft³ 446.00
